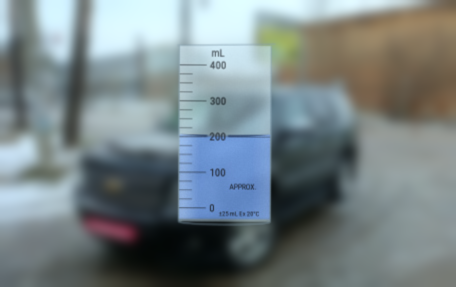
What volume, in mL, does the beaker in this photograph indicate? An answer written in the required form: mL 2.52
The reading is mL 200
